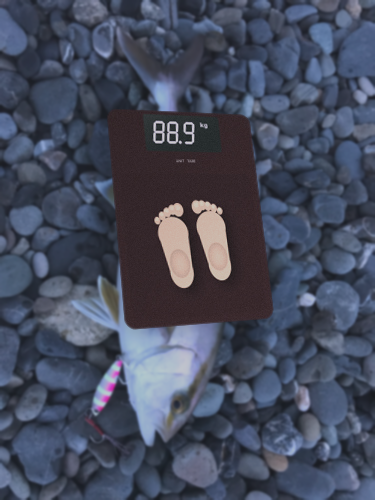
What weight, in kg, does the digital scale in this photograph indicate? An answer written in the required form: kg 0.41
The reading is kg 88.9
